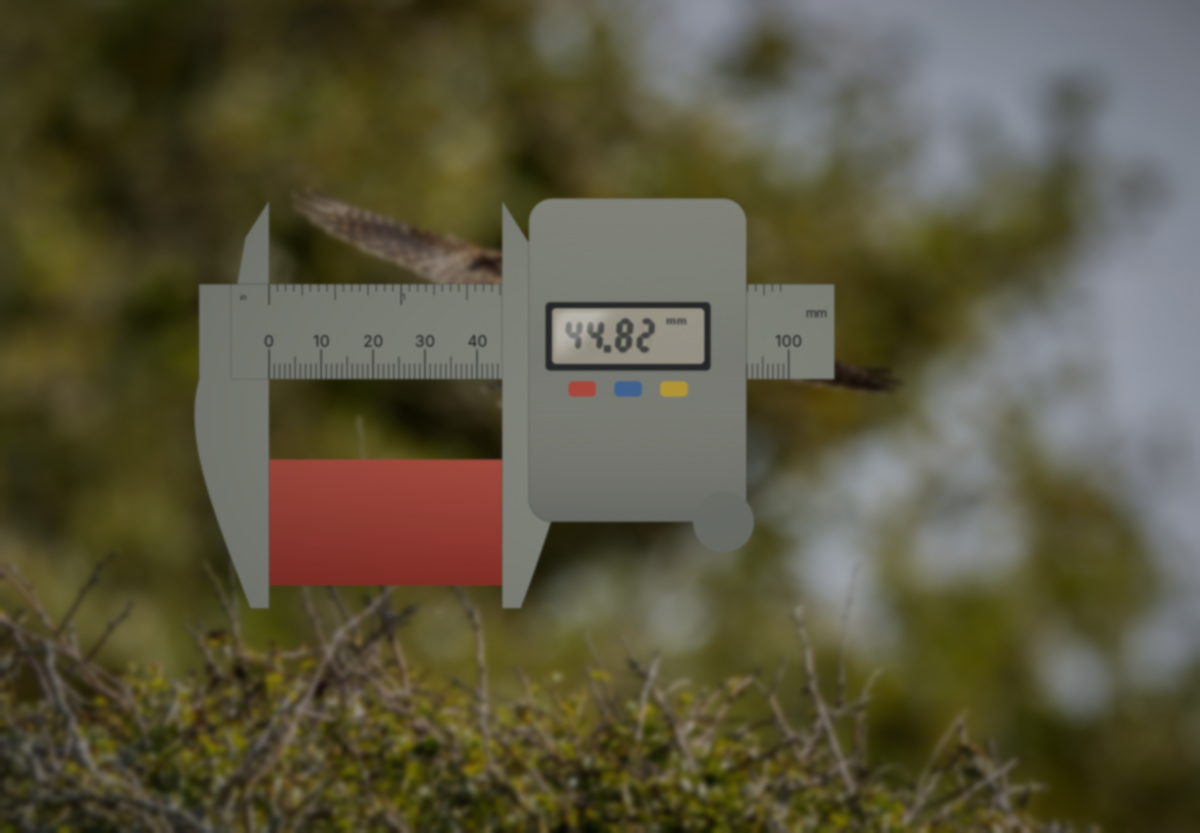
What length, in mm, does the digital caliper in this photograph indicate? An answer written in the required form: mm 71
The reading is mm 44.82
